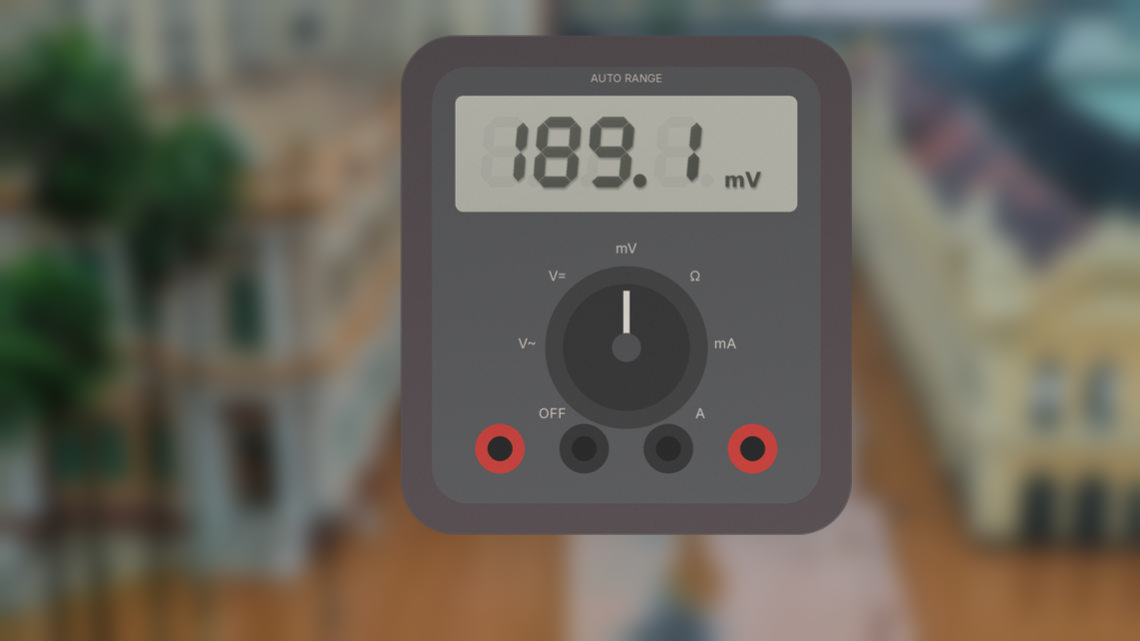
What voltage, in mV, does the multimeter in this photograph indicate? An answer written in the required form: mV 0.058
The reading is mV 189.1
